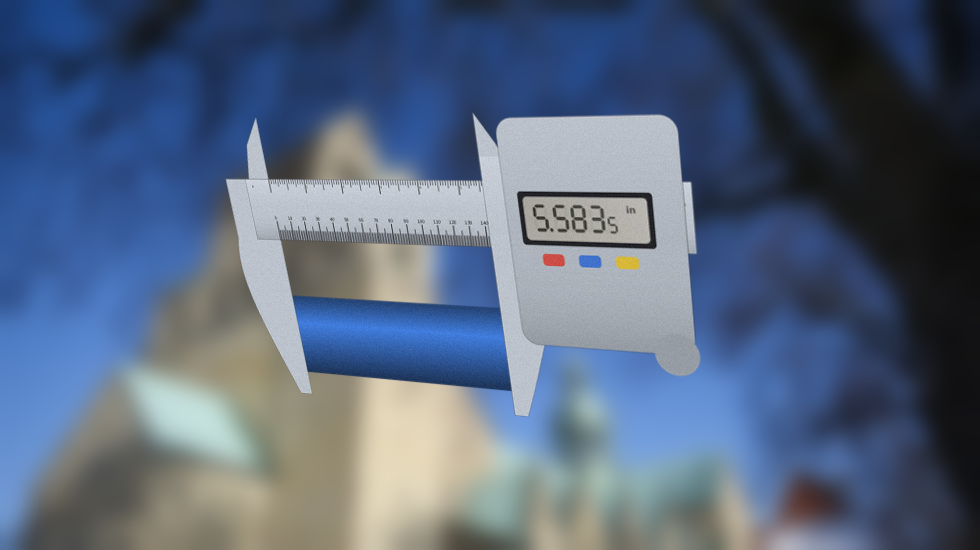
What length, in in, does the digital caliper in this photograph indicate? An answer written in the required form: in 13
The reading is in 5.5835
